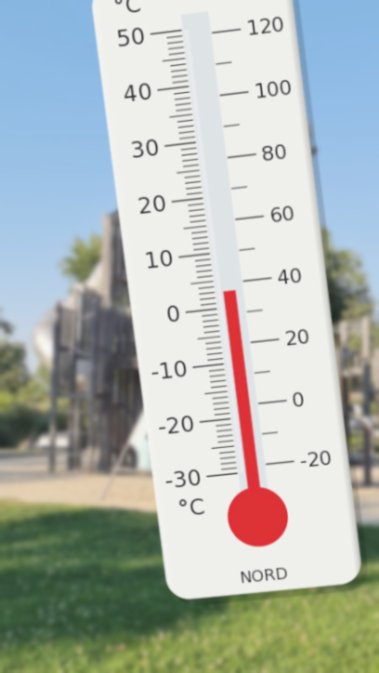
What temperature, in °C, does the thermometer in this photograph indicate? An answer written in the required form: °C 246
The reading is °C 3
